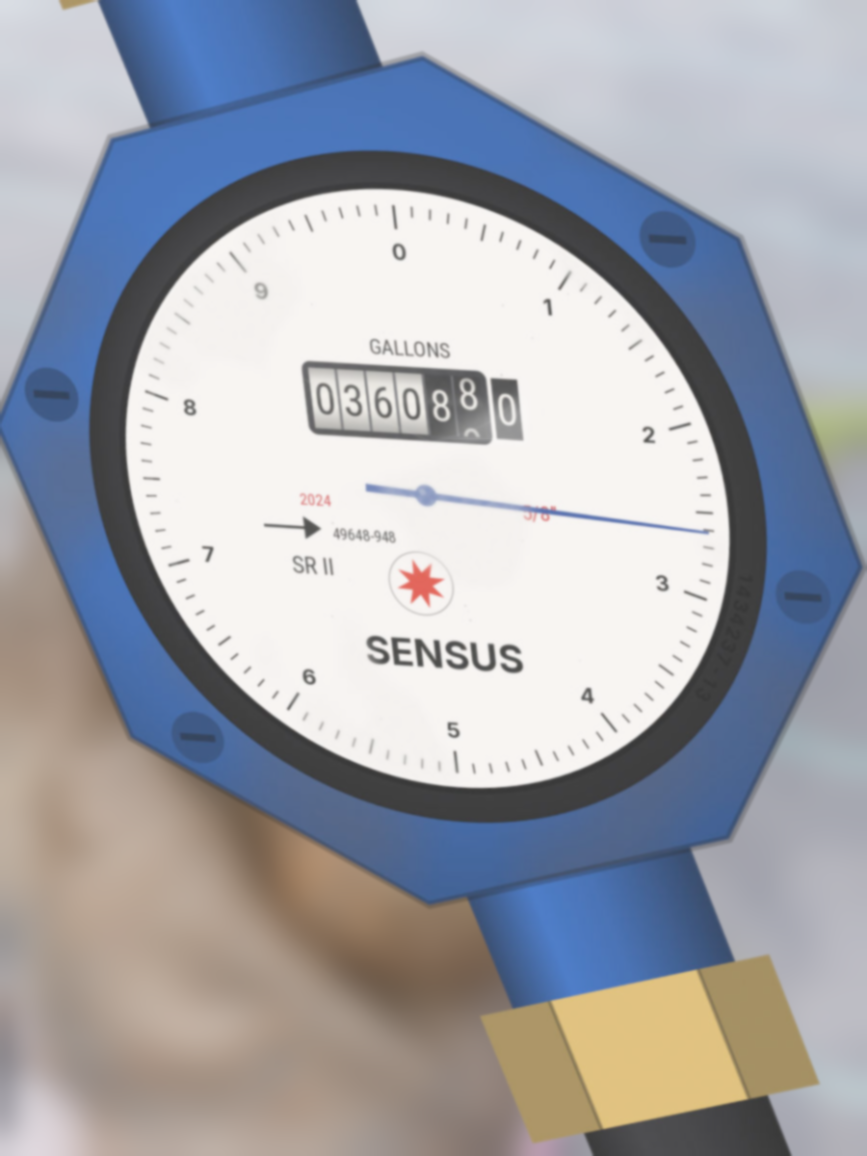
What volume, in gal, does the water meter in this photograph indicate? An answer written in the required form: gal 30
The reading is gal 360882.6
